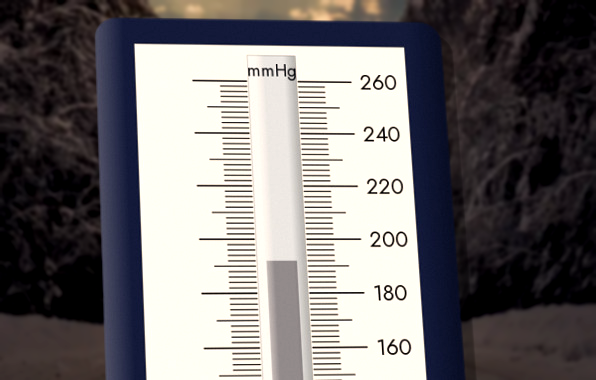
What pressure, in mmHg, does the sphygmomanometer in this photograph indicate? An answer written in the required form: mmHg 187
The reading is mmHg 192
